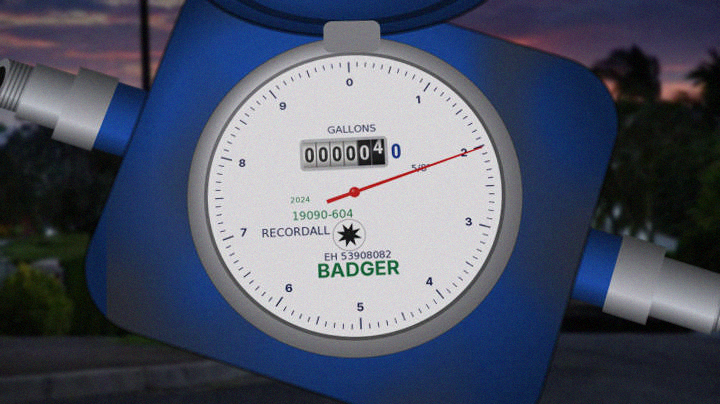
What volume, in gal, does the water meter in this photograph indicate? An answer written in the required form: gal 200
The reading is gal 42.0
